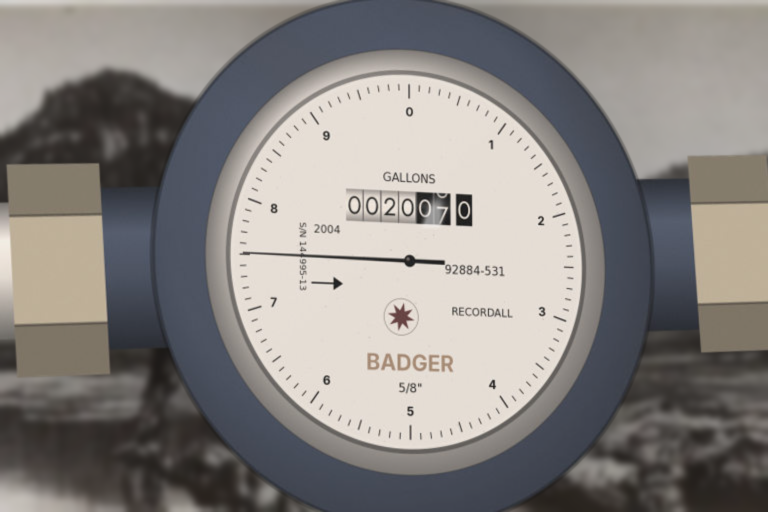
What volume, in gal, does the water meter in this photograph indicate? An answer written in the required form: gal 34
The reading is gal 20067.5
